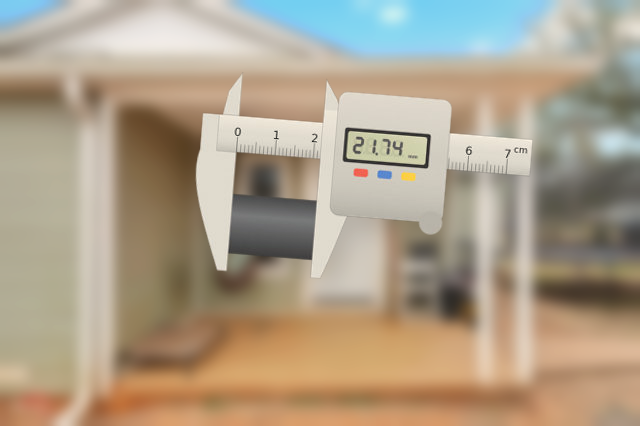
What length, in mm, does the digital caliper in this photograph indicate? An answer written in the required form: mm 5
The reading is mm 21.74
